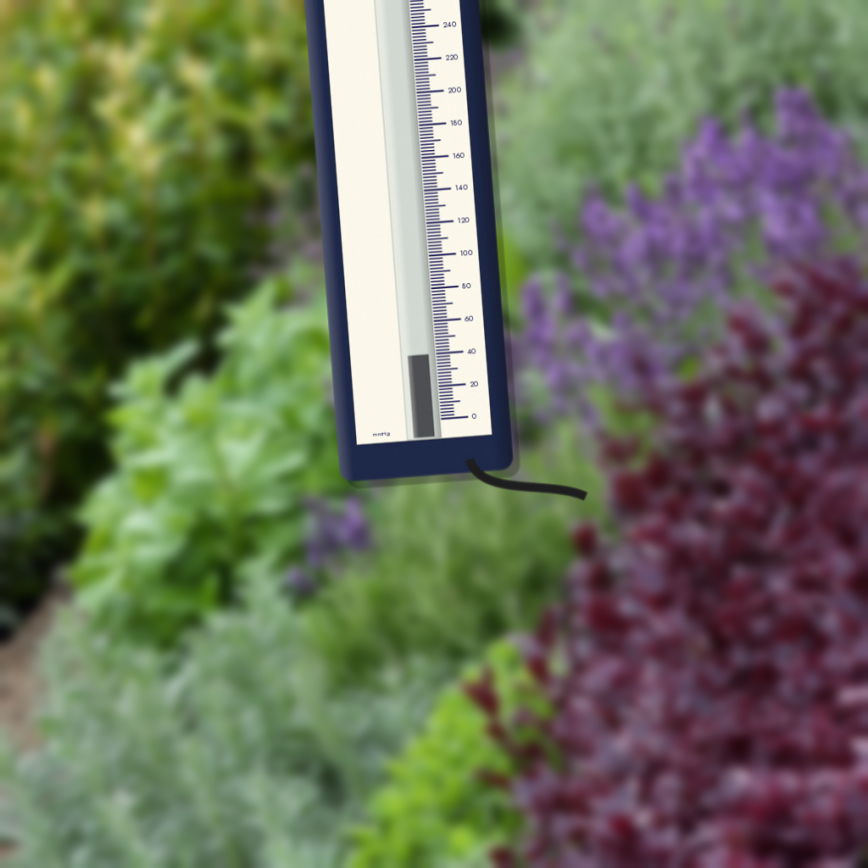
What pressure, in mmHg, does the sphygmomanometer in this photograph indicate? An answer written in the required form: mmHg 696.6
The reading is mmHg 40
